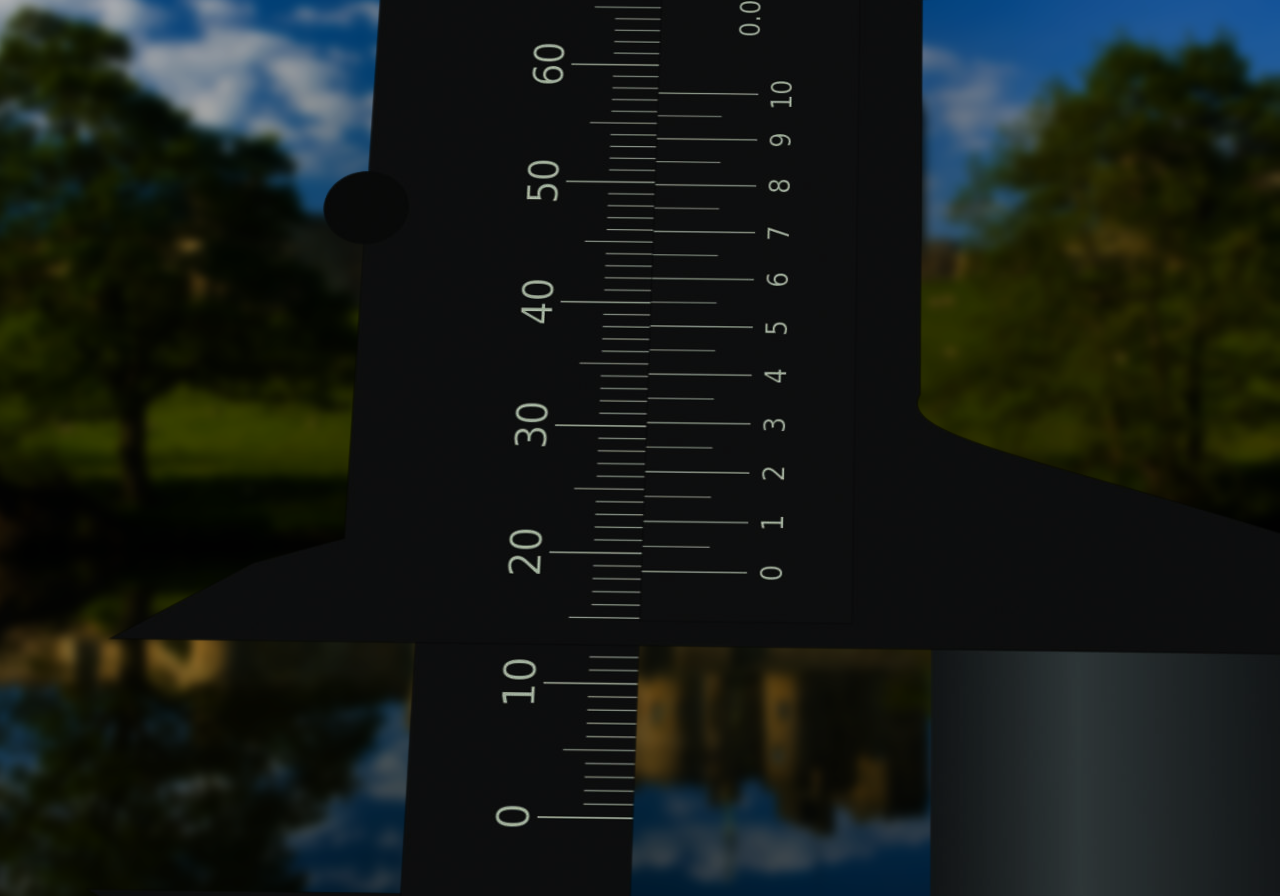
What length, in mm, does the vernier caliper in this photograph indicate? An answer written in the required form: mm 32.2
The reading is mm 18.6
